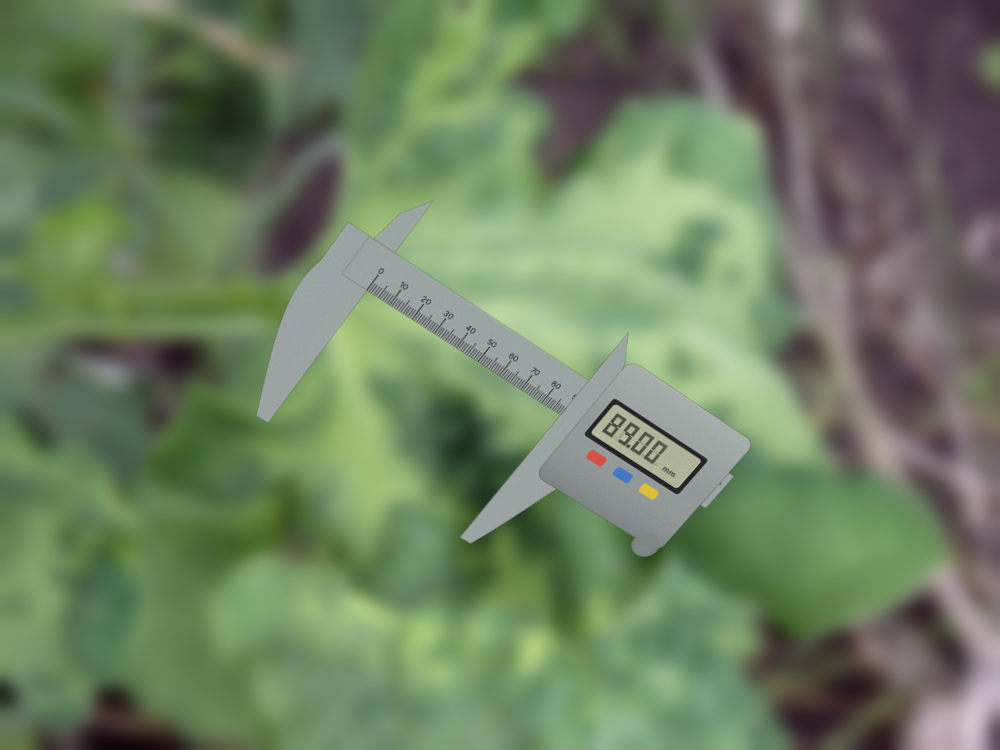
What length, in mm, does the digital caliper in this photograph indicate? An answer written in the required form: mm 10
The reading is mm 89.00
